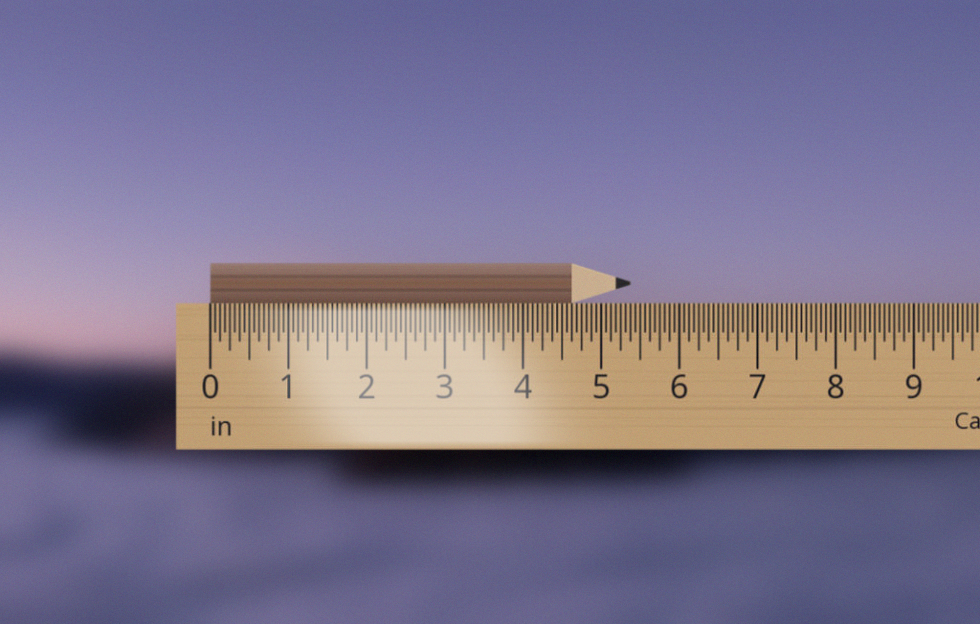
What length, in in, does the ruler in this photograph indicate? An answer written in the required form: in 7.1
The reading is in 5.375
